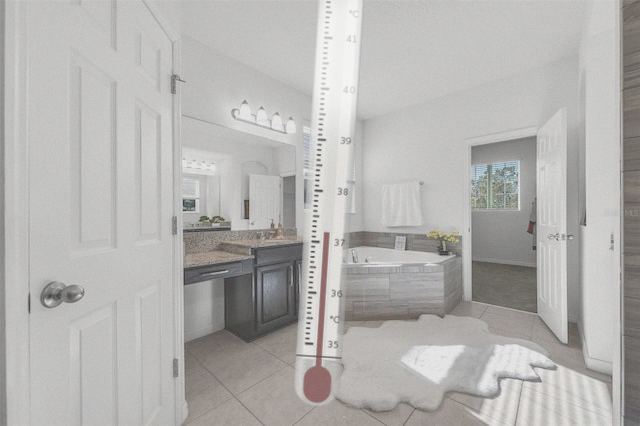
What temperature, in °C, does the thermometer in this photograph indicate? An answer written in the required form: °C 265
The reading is °C 37.2
